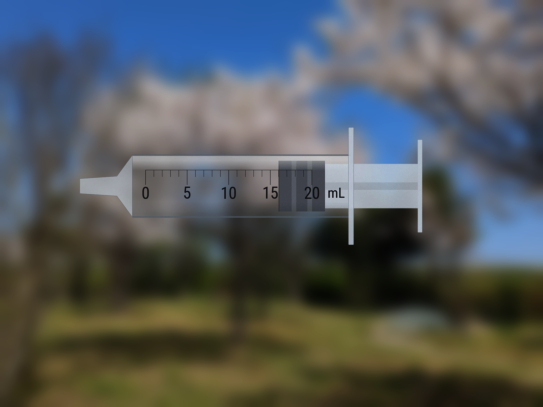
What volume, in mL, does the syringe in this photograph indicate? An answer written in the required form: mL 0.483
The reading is mL 16
